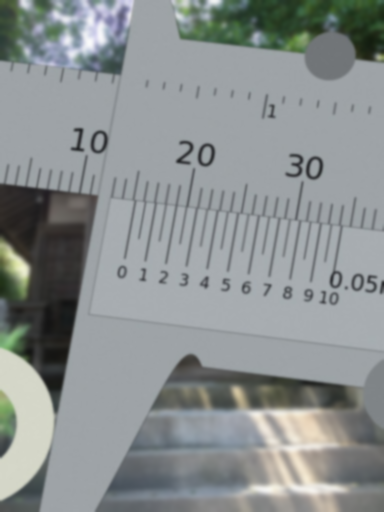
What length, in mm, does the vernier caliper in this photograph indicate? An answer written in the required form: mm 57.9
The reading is mm 15.2
